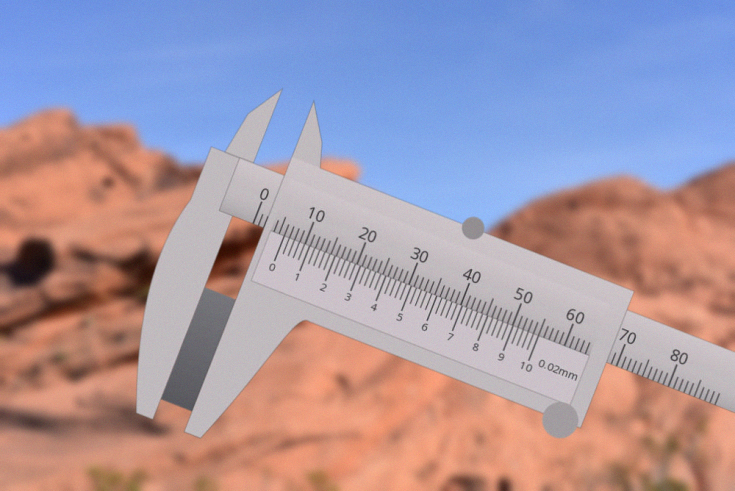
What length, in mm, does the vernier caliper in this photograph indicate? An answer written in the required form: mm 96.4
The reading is mm 6.0
